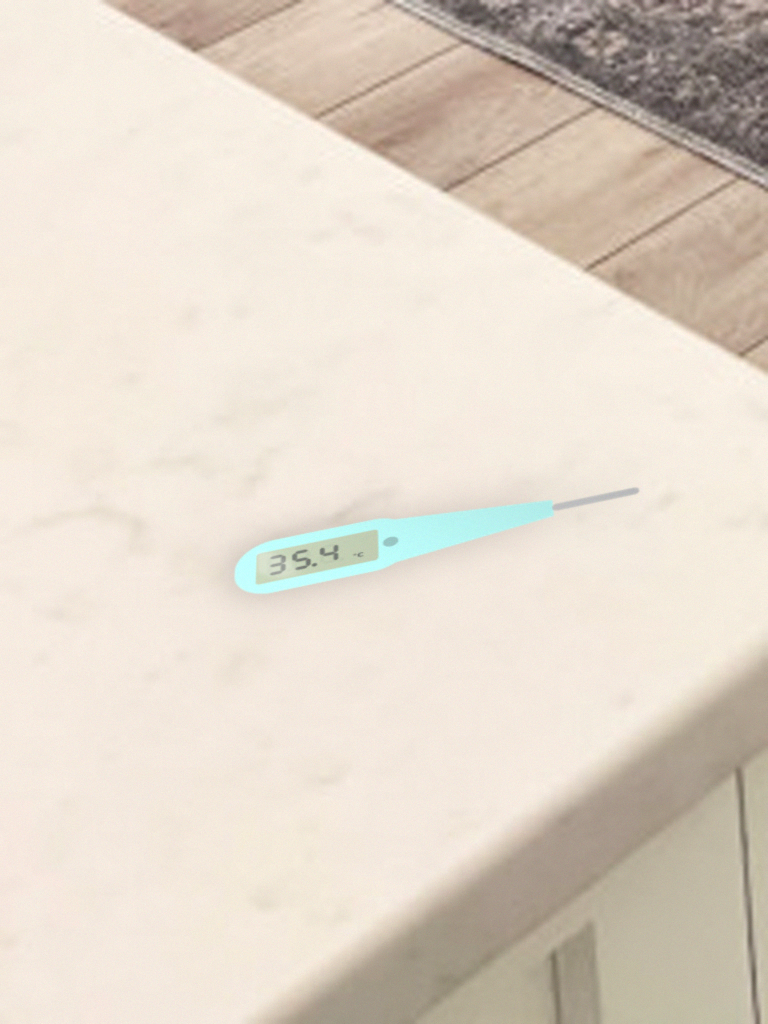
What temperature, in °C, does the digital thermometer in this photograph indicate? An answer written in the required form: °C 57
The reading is °C 35.4
